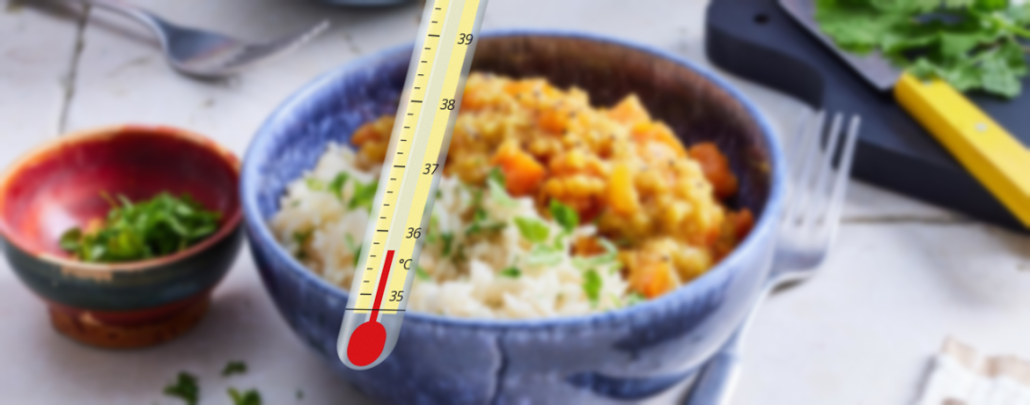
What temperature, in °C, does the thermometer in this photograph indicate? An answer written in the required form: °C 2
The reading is °C 35.7
